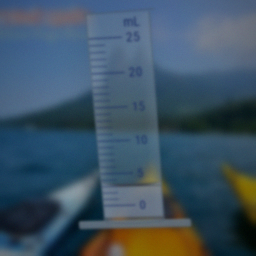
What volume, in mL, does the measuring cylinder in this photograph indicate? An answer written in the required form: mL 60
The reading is mL 3
